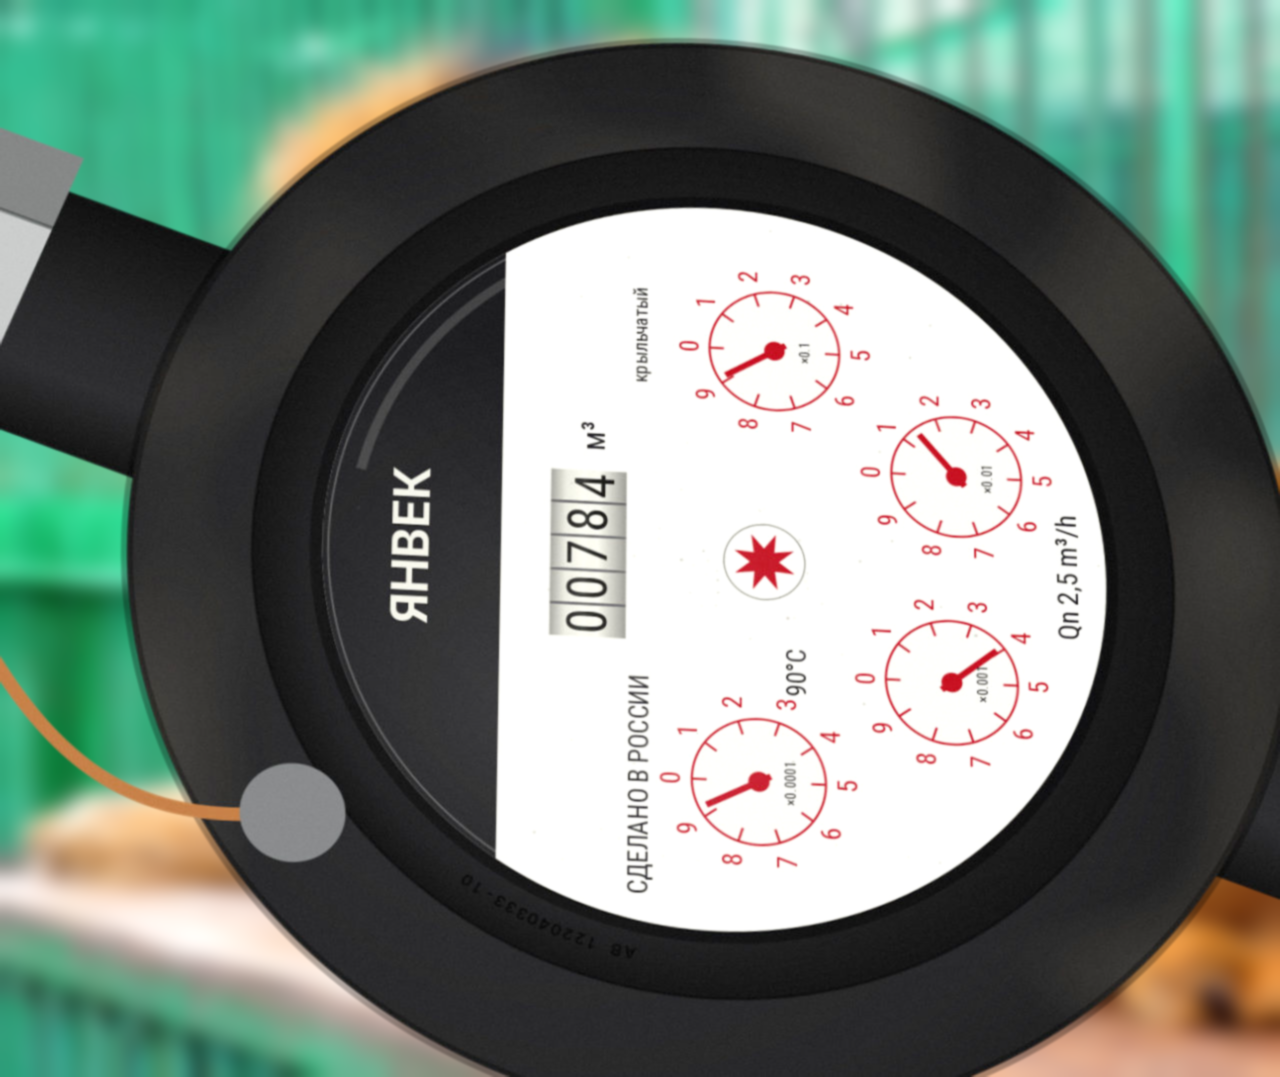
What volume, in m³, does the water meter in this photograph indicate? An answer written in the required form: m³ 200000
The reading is m³ 783.9139
